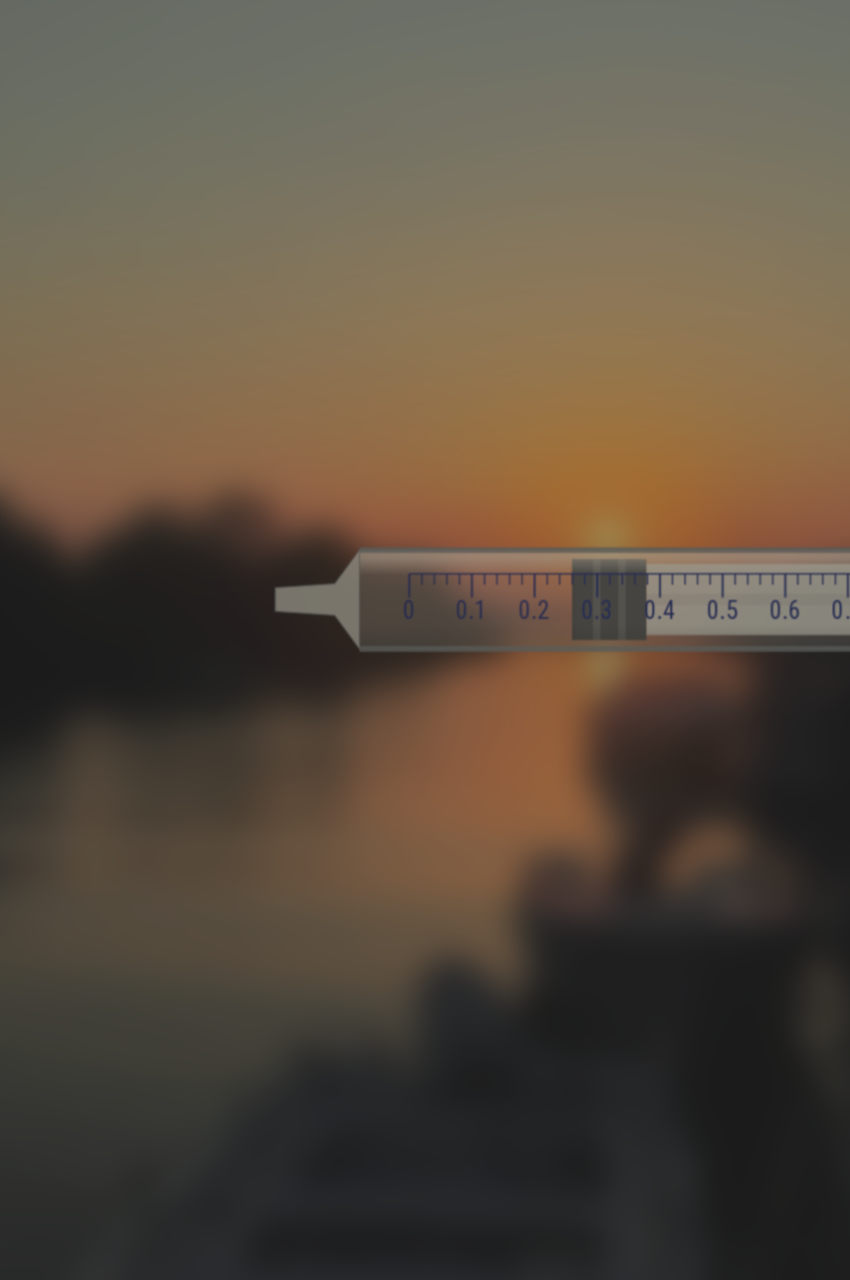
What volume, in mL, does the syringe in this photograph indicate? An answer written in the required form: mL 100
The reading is mL 0.26
